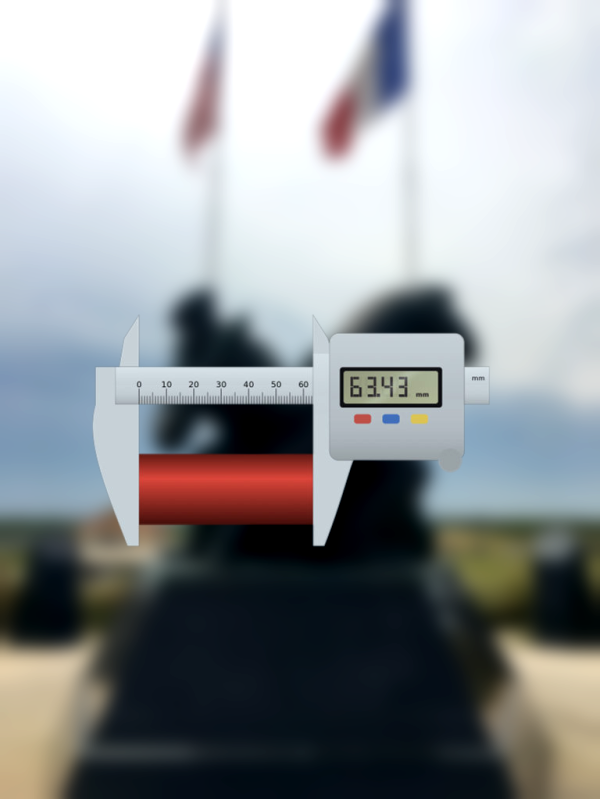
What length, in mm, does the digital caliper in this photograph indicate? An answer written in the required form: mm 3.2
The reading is mm 63.43
